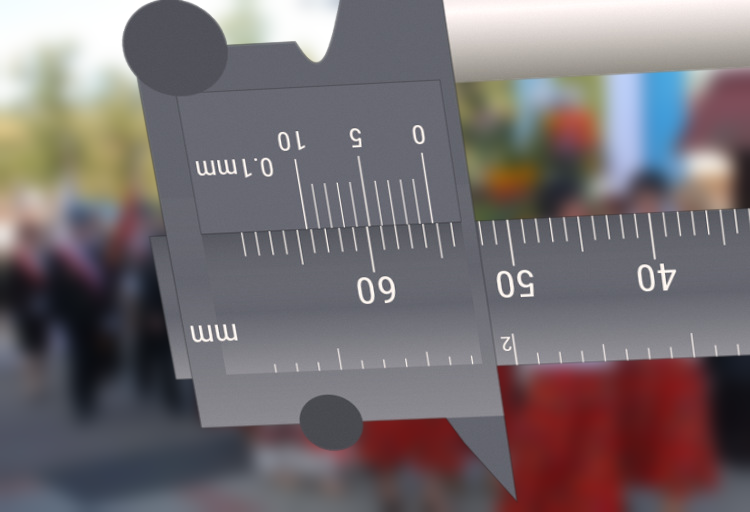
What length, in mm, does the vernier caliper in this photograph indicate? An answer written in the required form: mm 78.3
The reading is mm 55.3
